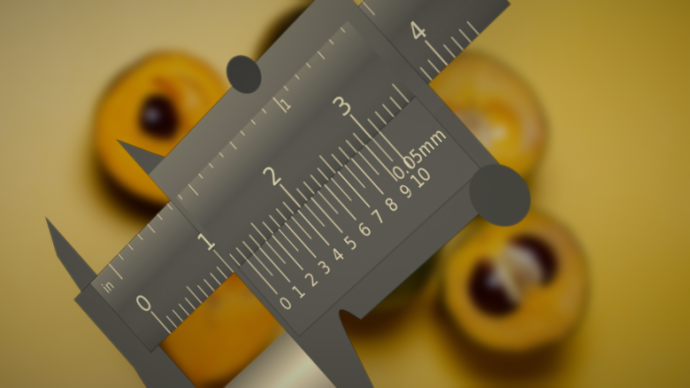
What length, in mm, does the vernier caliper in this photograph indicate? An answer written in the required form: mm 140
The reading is mm 12.0
